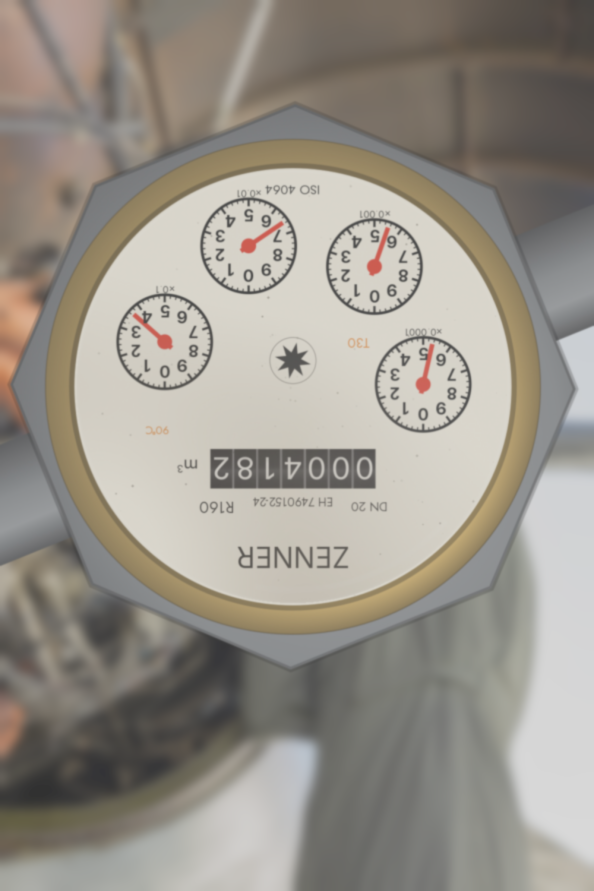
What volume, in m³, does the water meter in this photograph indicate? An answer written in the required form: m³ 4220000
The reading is m³ 4182.3655
